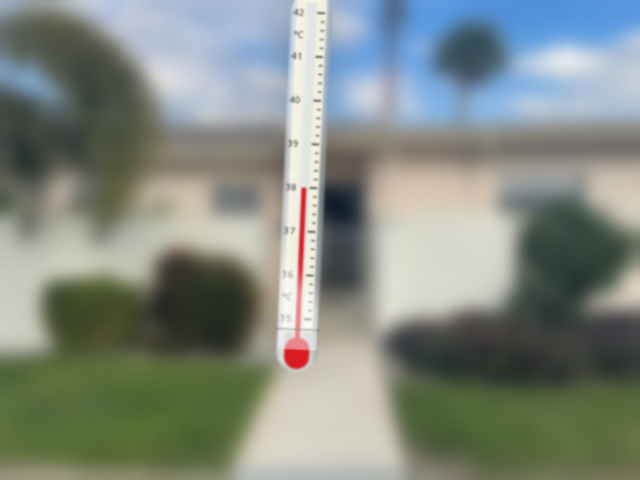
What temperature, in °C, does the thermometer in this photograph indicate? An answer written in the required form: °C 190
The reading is °C 38
